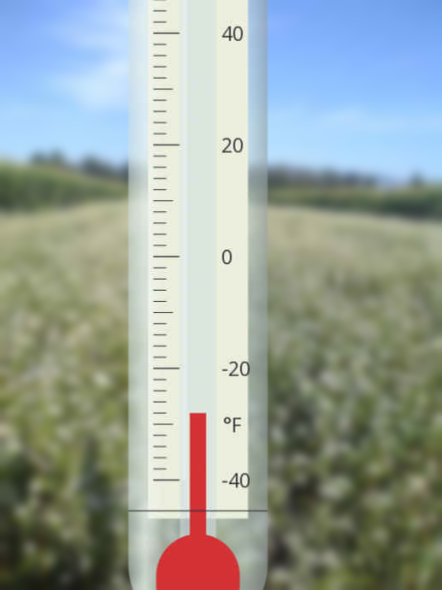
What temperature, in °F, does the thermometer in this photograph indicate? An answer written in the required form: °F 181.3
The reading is °F -28
